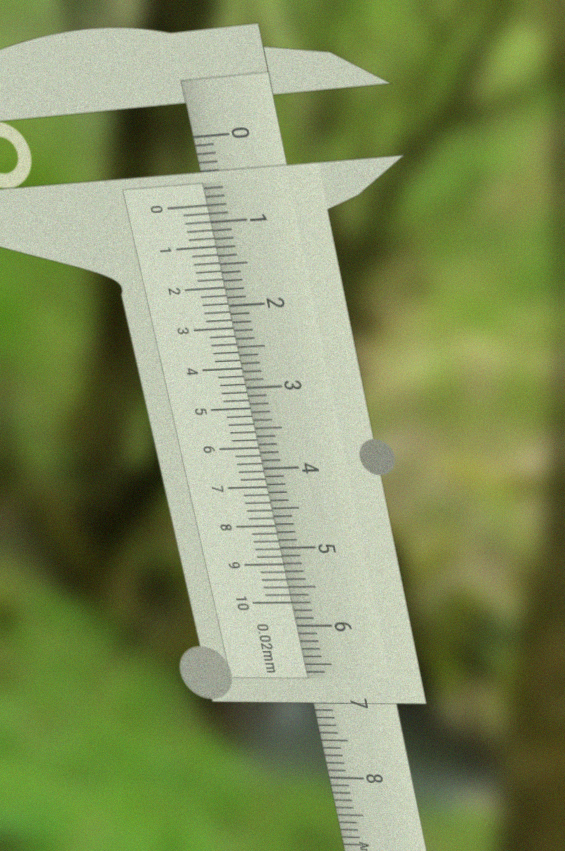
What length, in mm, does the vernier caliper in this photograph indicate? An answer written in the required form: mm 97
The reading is mm 8.0
